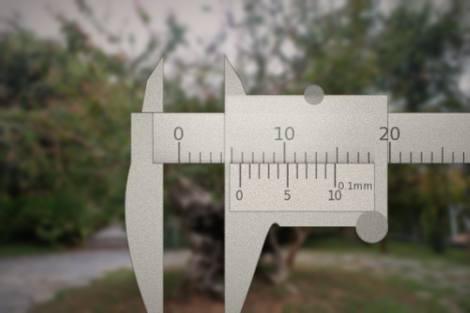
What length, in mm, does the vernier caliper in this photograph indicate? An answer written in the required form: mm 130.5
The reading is mm 5.8
